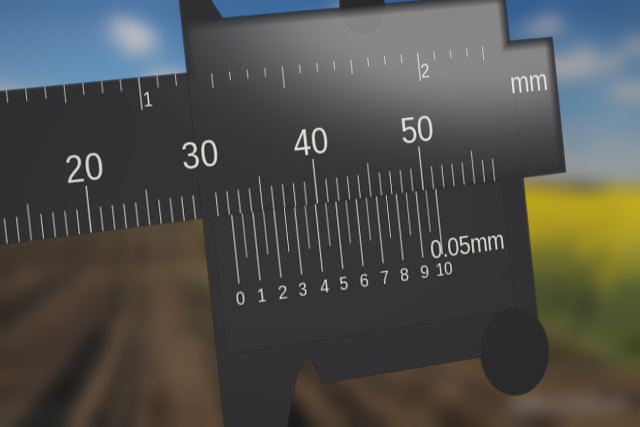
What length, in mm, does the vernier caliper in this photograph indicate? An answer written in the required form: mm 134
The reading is mm 32.2
